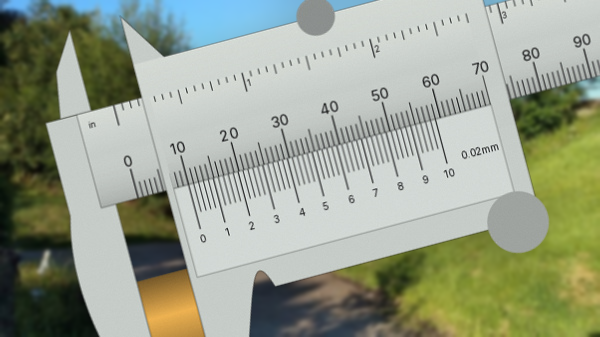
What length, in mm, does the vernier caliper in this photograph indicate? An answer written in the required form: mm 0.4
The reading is mm 10.0
